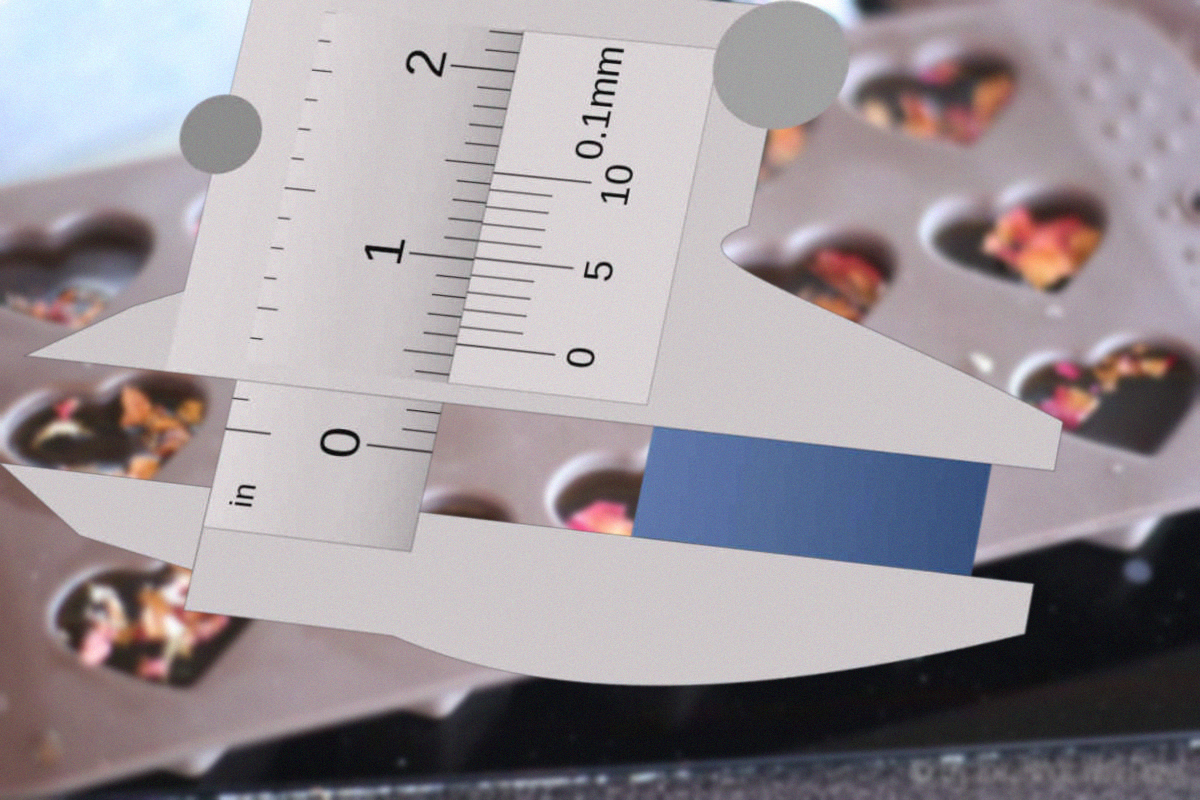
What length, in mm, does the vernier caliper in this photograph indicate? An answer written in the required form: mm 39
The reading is mm 5.6
